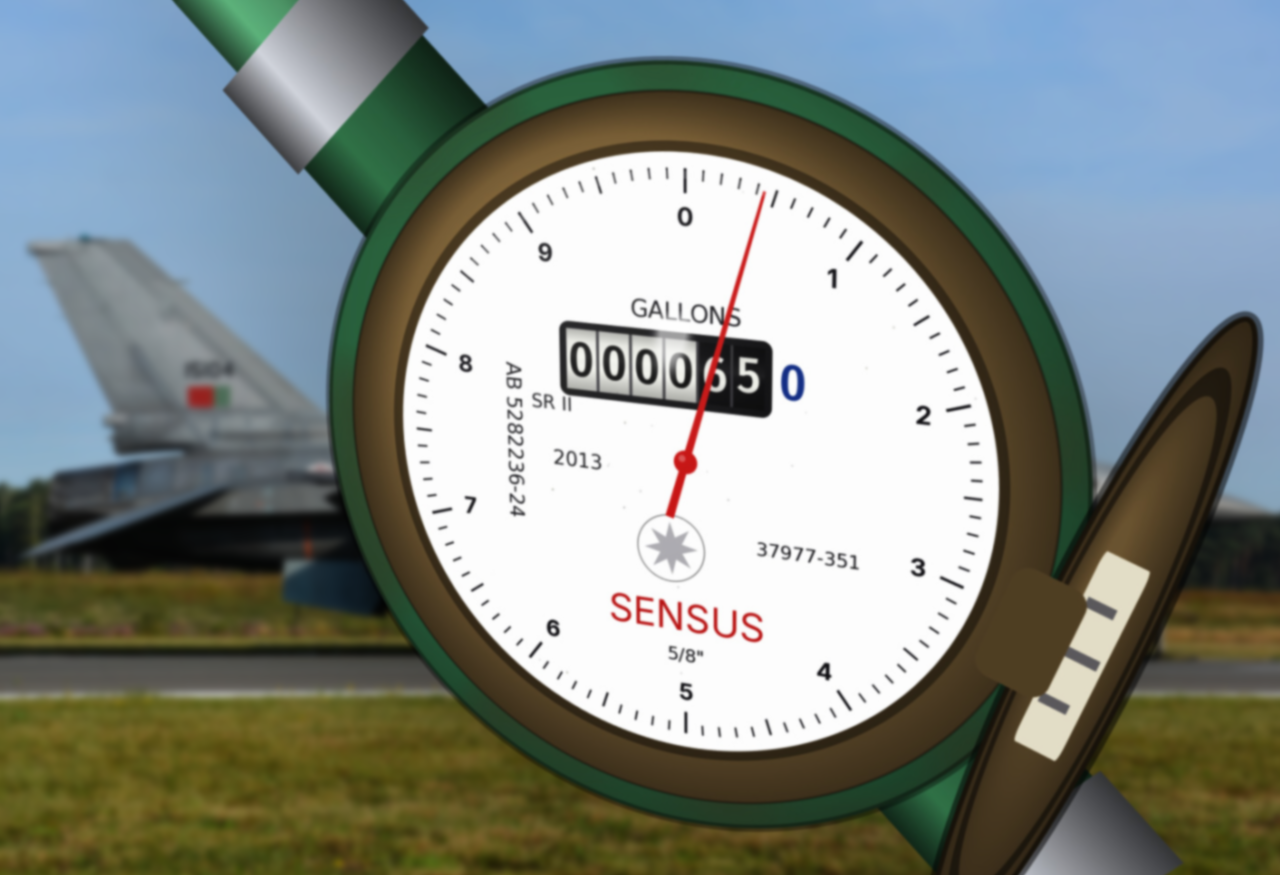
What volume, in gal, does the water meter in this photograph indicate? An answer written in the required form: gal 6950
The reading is gal 650.4
